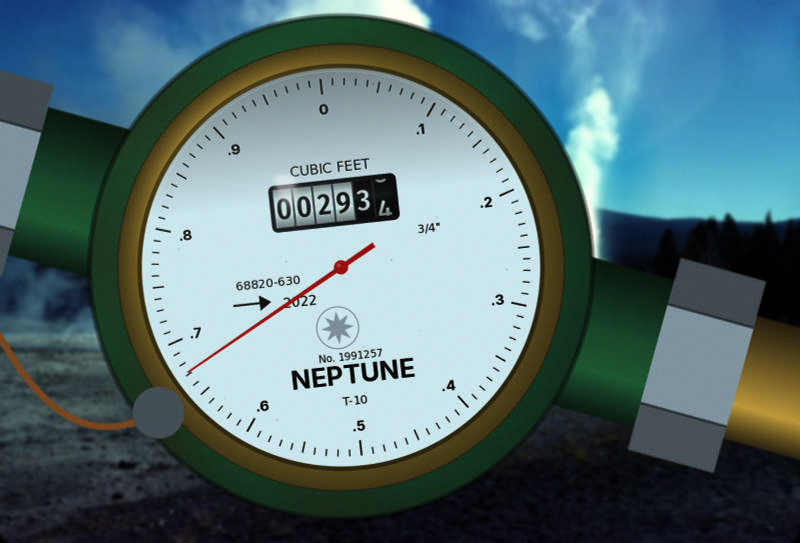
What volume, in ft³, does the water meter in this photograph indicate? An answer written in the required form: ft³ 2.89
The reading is ft³ 2933.67
